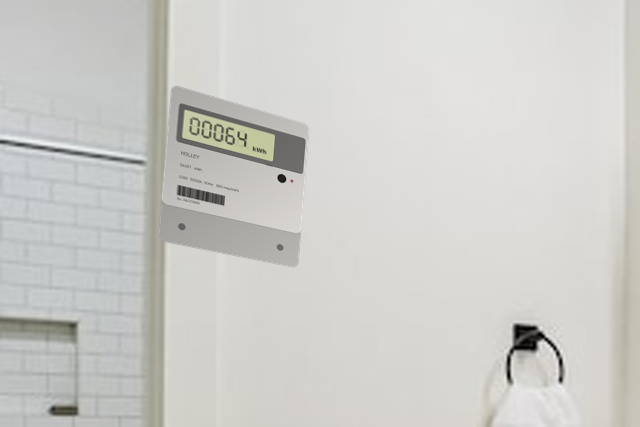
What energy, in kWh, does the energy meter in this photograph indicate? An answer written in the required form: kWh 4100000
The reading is kWh 64
